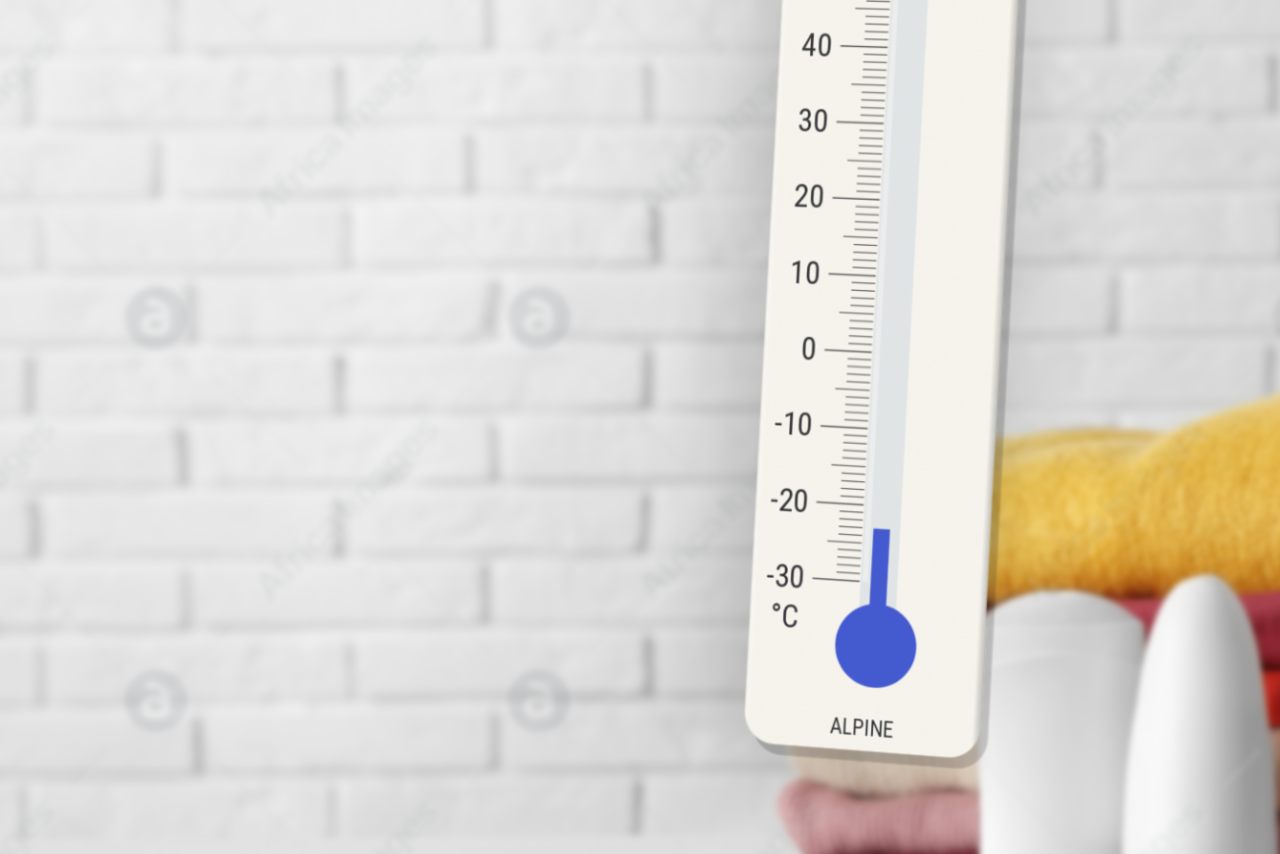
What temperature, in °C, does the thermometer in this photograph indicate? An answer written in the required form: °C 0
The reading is °C -23
